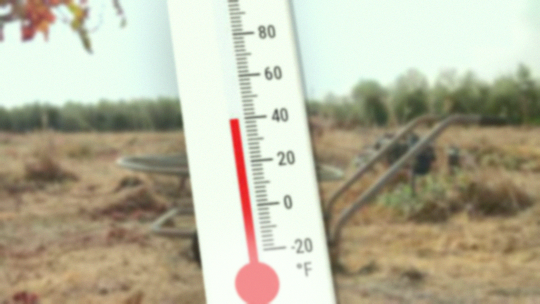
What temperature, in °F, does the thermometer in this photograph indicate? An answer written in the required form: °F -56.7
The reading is °F 40
